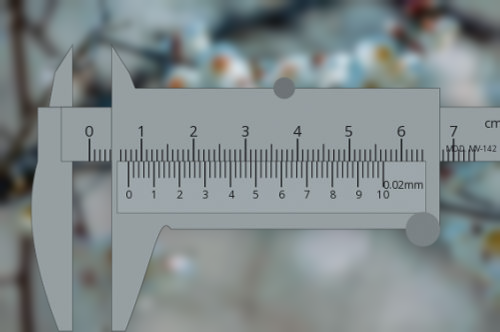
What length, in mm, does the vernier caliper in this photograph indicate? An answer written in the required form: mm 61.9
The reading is mm 7.5
